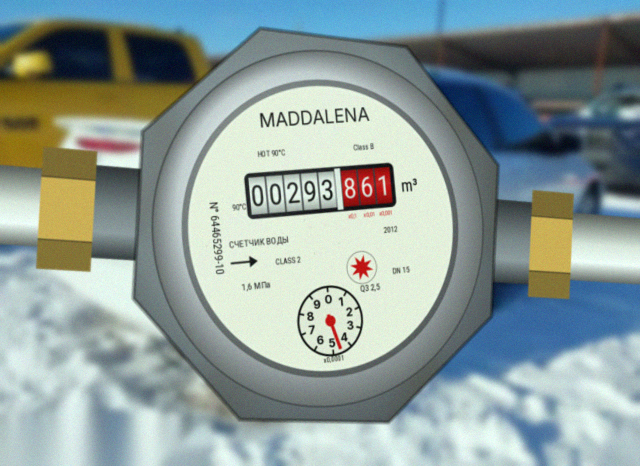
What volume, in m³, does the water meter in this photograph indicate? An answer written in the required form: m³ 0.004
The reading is m³ 293.8614
